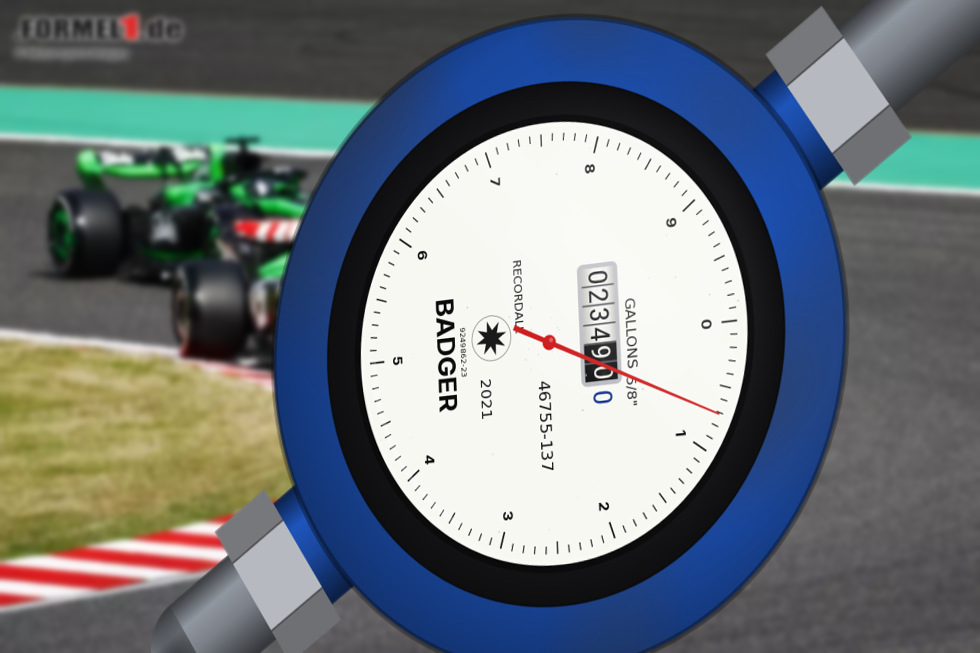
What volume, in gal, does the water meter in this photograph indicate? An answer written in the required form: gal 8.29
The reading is gal 234900.7
